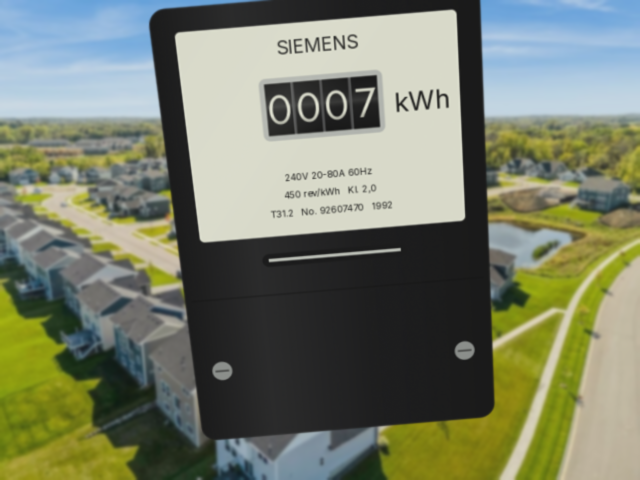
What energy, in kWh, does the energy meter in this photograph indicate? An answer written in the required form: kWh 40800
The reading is kWh 7
